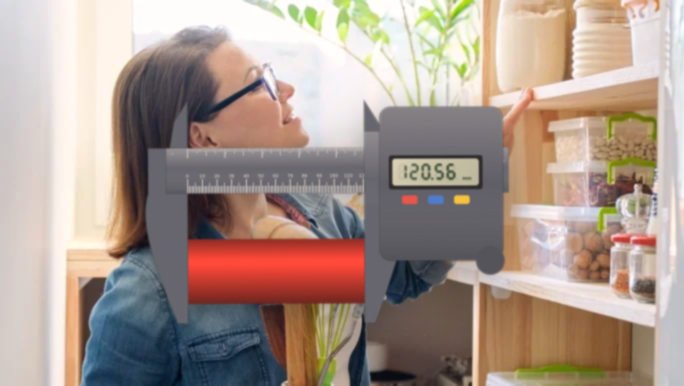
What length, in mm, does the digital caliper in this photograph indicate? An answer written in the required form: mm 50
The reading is mm 120.56
